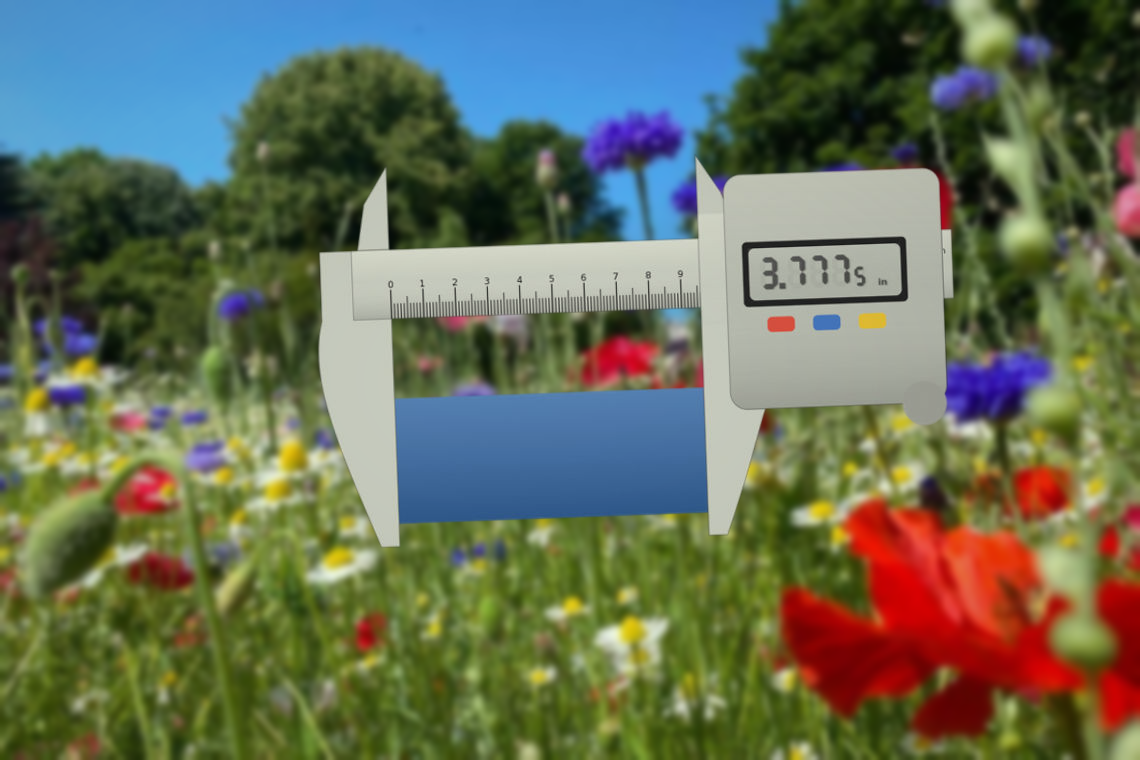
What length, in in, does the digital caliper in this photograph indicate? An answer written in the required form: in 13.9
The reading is in 3.7775
